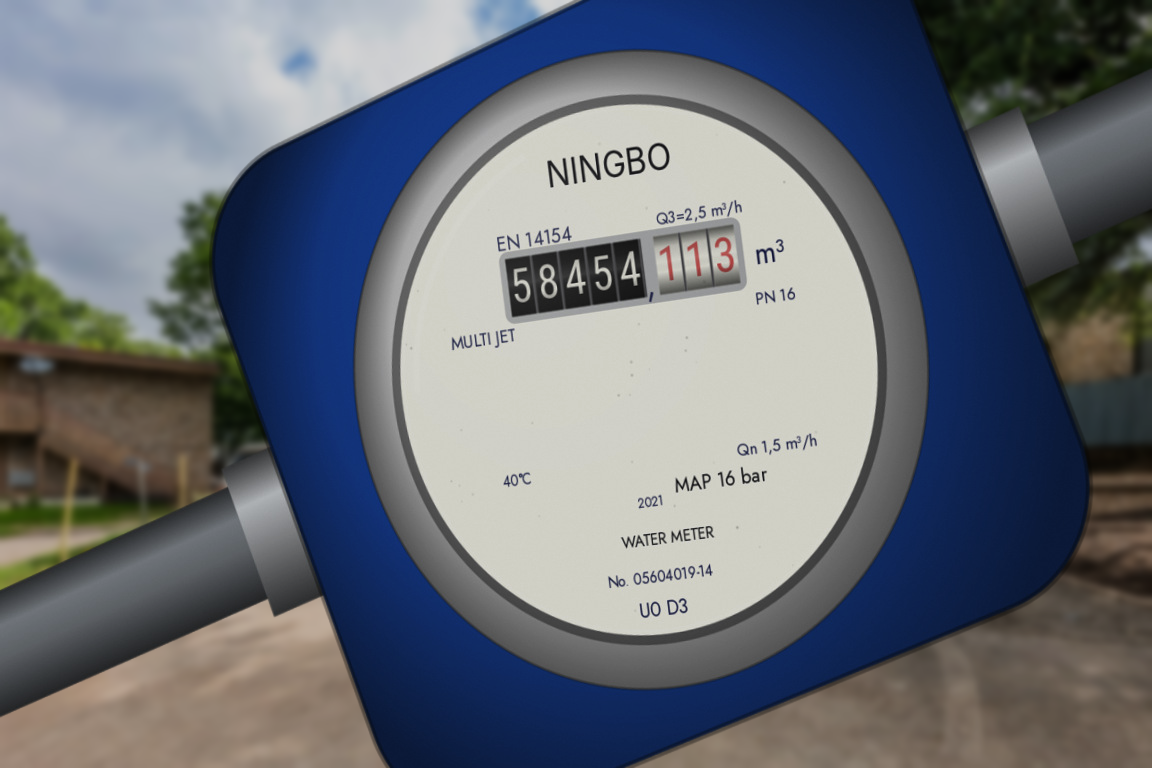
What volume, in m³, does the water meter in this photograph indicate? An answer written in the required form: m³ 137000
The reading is m³ 58454.113
